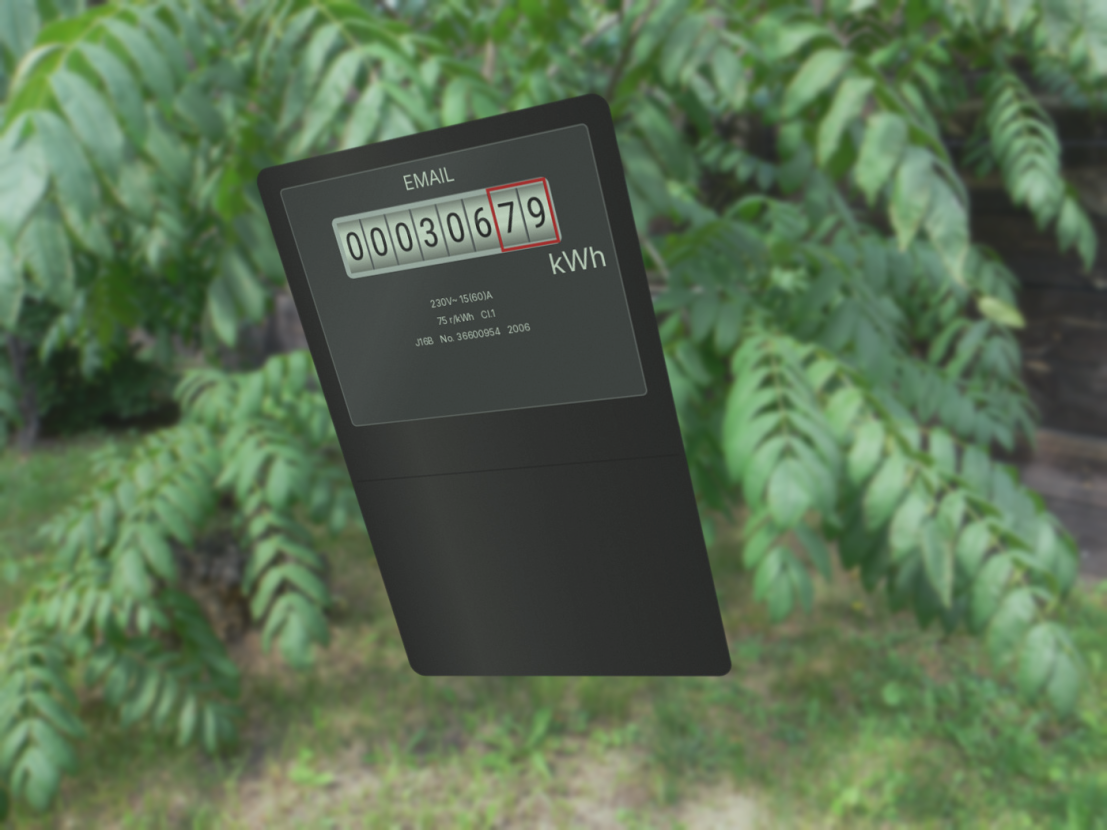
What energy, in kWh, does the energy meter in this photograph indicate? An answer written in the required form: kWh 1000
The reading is kWh 306.79
